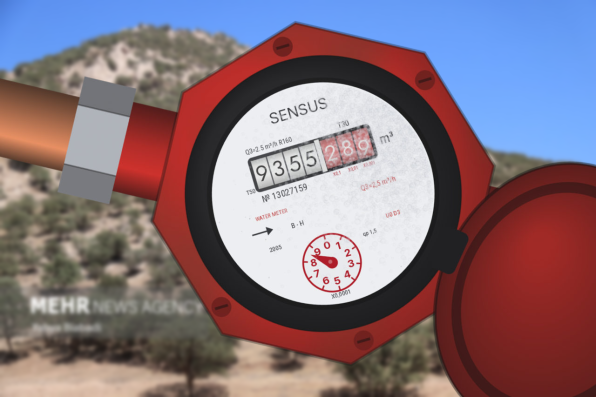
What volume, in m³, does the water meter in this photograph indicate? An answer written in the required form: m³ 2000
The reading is m³ 9355.2888
